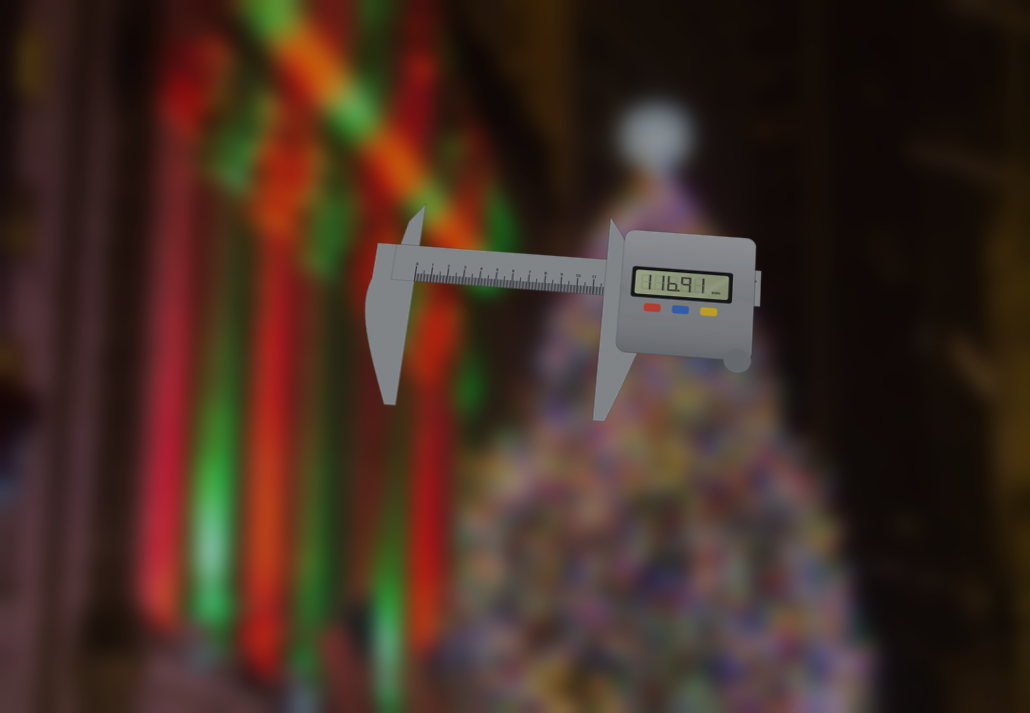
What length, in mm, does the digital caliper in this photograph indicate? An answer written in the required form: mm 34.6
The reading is mm 116.91
